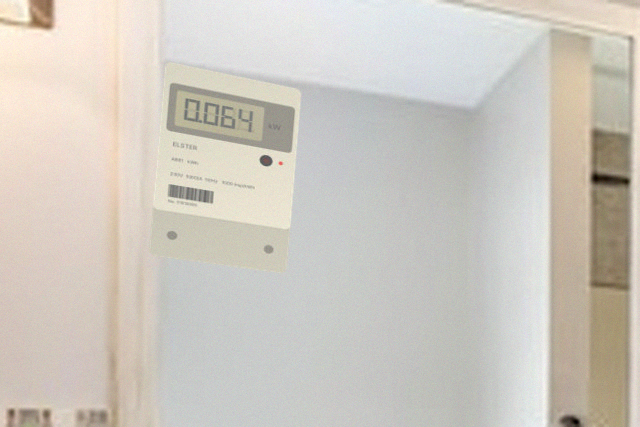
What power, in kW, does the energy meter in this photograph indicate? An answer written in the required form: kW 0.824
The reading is kW 0.064
